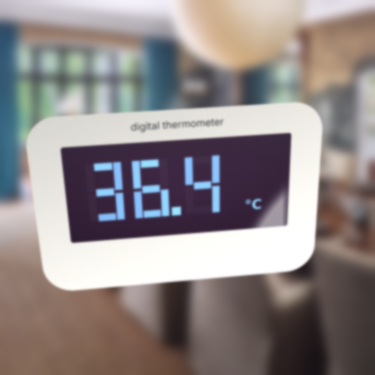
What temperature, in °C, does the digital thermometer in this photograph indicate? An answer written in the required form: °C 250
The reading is °C 36.4
